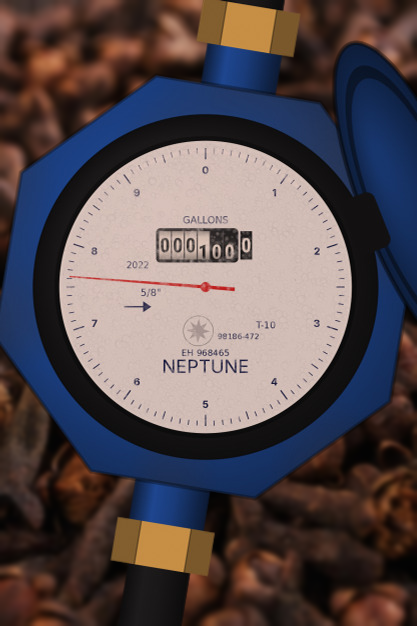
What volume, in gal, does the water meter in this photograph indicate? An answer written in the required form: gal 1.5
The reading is gal 997.6
